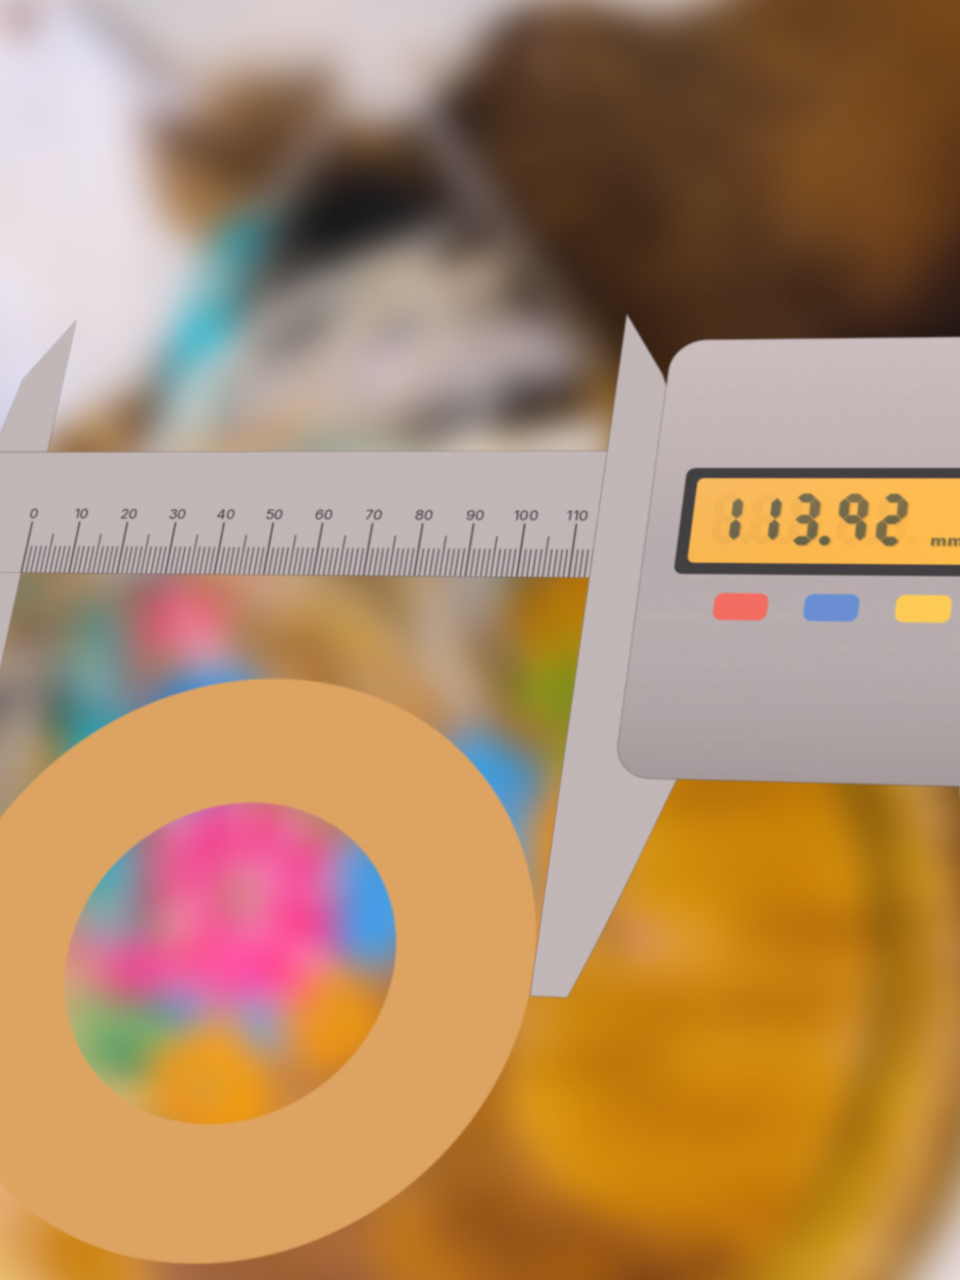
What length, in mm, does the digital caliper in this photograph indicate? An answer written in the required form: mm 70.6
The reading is mm 113.92
